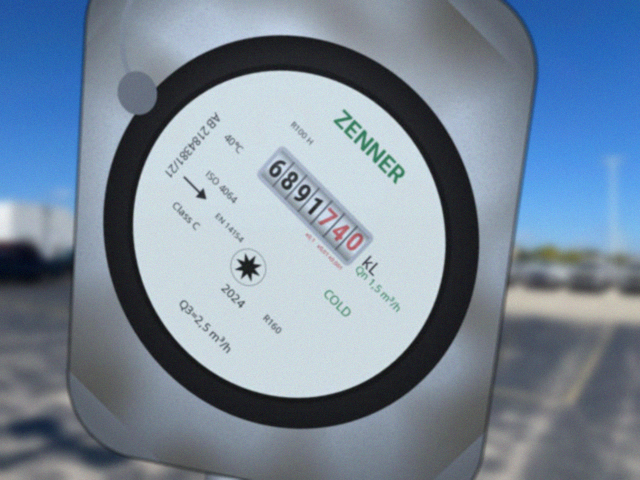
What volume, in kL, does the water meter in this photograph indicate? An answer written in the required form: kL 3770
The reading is kL 6891.740
